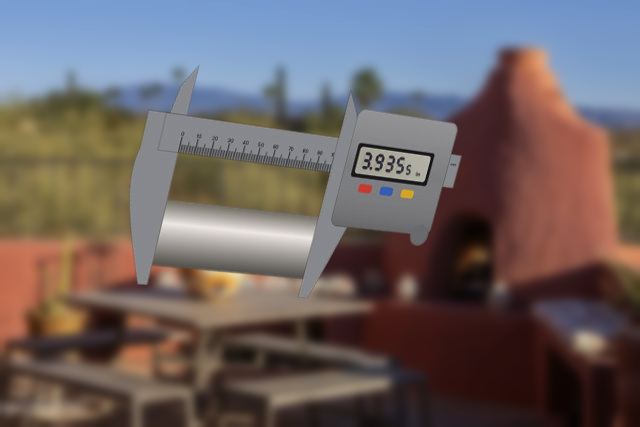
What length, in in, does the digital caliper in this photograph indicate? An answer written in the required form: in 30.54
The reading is in 3.9355
